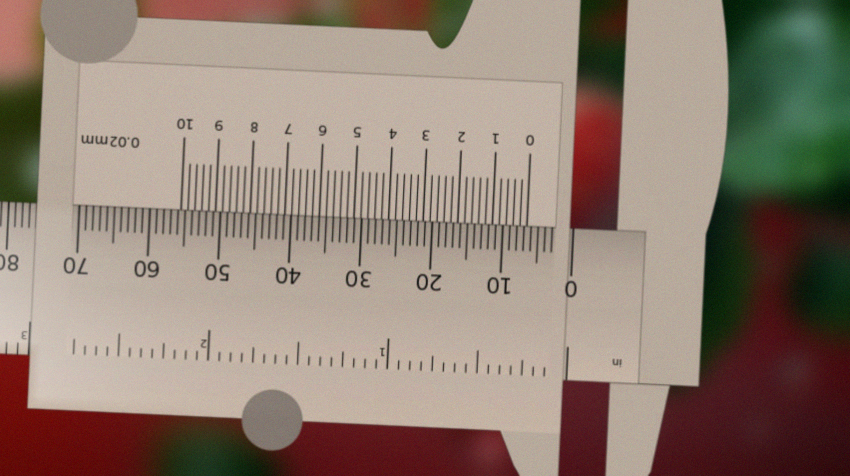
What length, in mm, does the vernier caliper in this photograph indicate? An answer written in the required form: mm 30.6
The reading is mm 6.6
